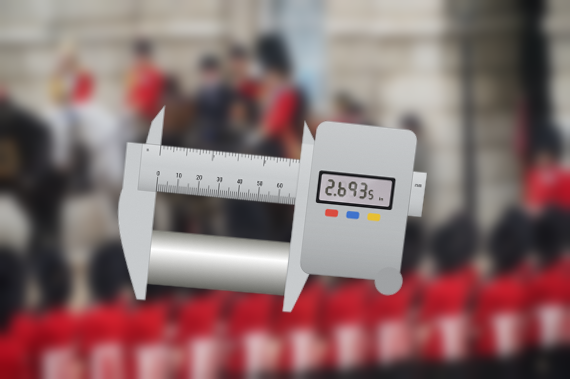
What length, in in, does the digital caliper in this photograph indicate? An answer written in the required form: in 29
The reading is in 2.6935
